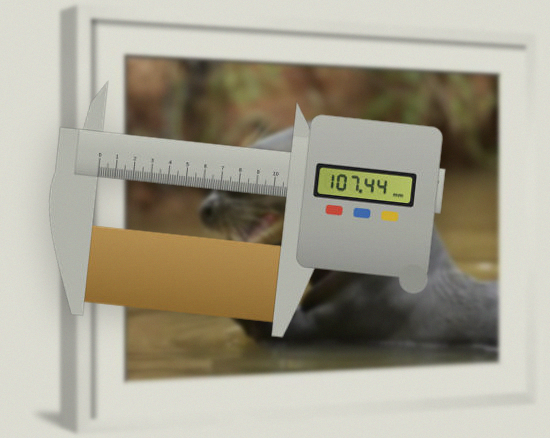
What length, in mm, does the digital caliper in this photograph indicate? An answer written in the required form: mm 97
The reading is mm 107.44
